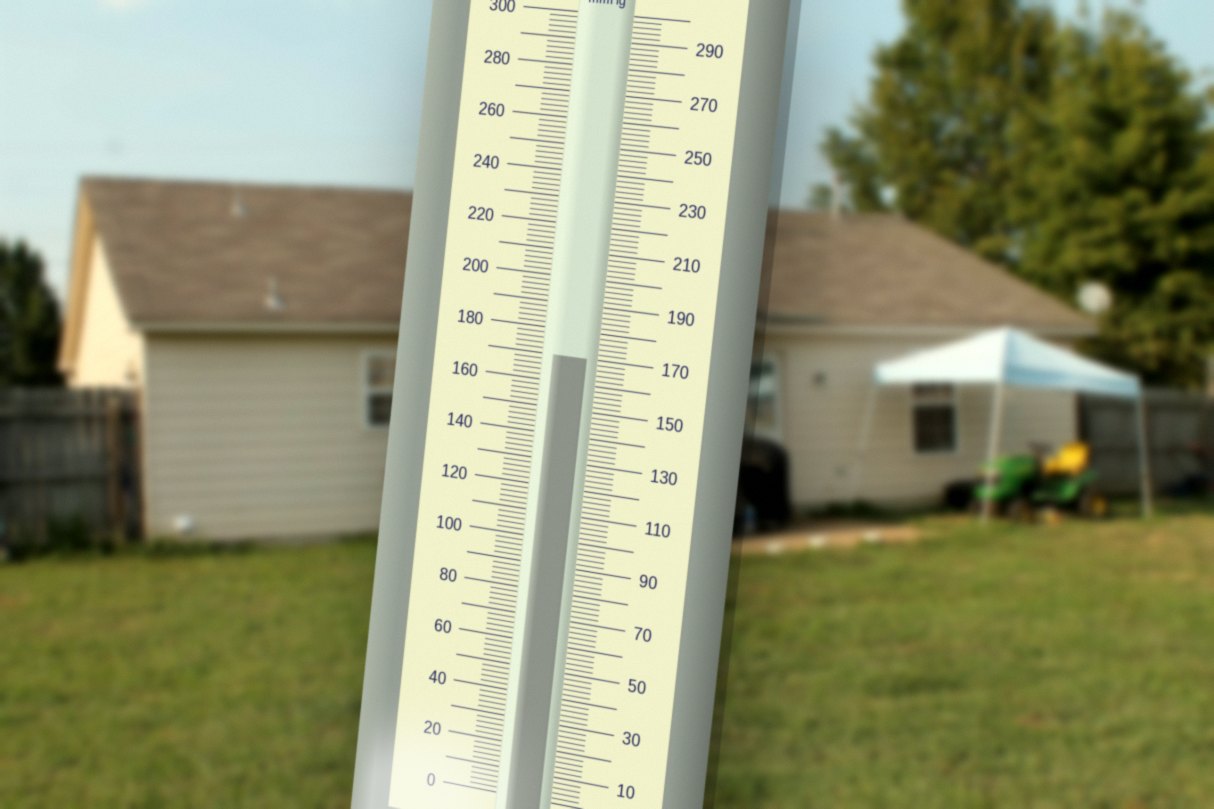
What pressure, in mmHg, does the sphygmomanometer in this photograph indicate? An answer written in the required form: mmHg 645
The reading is mmHg 170
